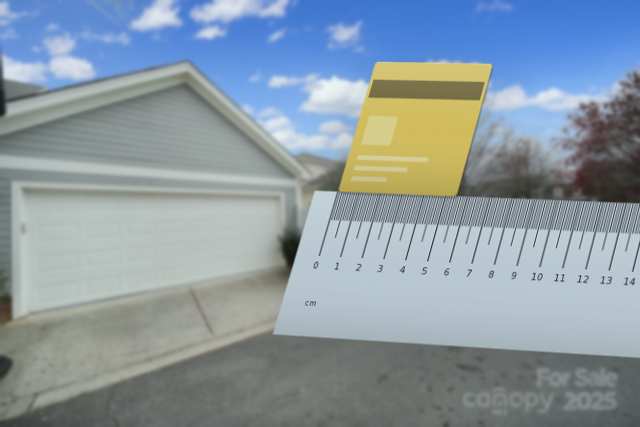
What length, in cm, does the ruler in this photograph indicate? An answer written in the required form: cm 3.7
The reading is cm 5.5
